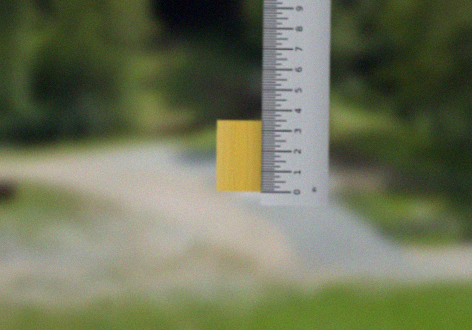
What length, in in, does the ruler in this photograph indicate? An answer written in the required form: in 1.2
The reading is in 3.5
